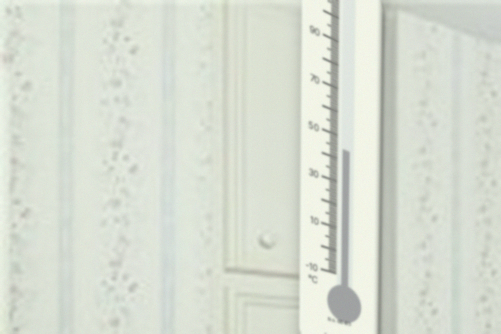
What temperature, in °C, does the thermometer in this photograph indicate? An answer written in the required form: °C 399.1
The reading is °C 45
